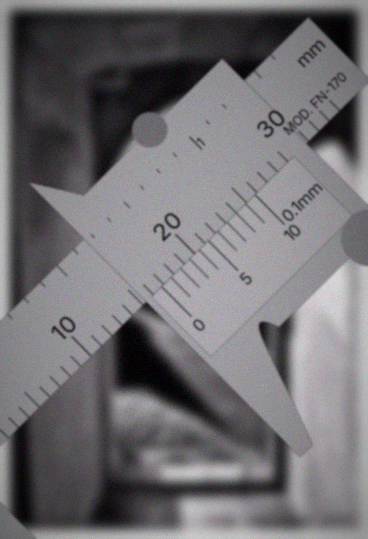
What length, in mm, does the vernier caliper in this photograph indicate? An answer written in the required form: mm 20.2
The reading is mm 16.8
